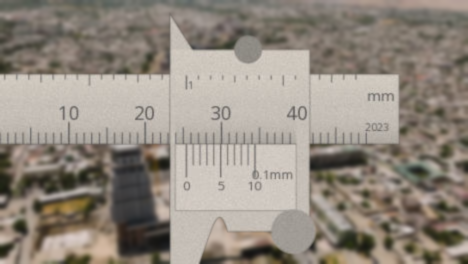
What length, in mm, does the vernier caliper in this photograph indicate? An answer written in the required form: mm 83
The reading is mm 25.4
